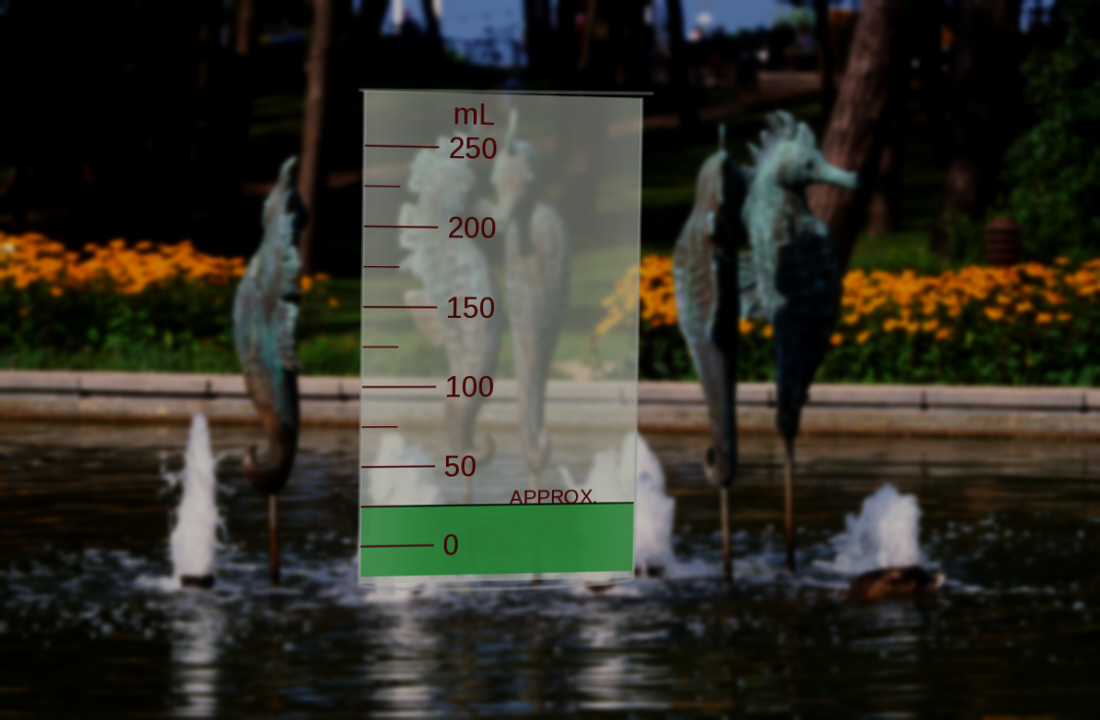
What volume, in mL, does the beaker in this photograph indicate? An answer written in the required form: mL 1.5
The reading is mL 25
